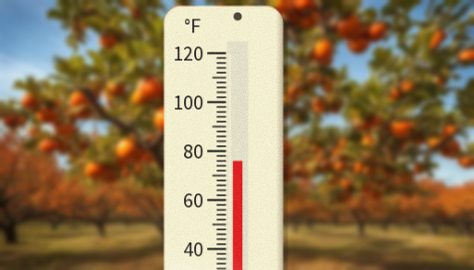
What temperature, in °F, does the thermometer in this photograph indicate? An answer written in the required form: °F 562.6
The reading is °F 76
